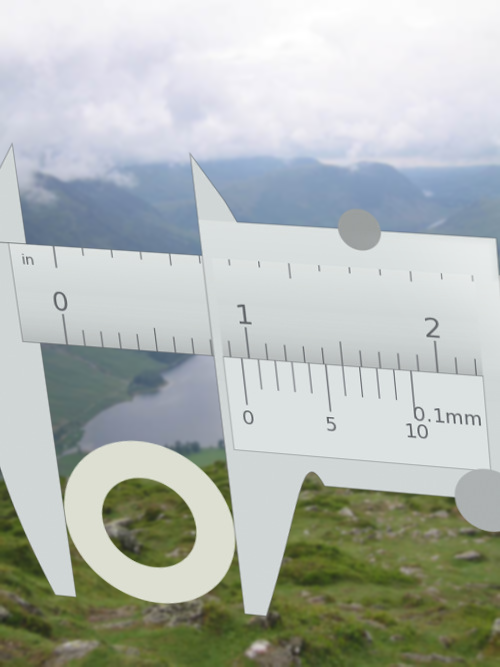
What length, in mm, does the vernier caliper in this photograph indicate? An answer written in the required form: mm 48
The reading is mm 9.6
